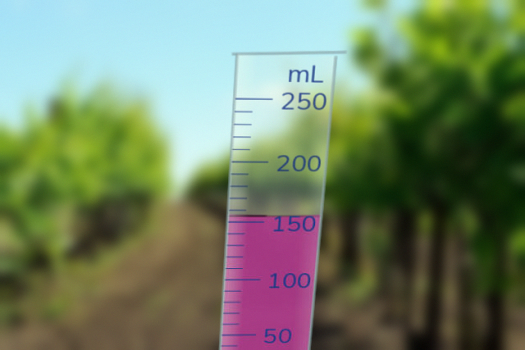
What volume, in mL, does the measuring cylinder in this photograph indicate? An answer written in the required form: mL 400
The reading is mL 155
